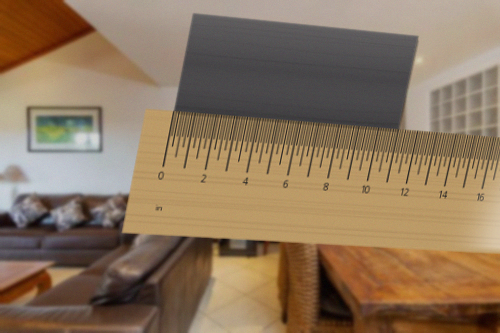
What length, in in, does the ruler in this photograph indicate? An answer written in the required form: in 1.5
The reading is in 11
